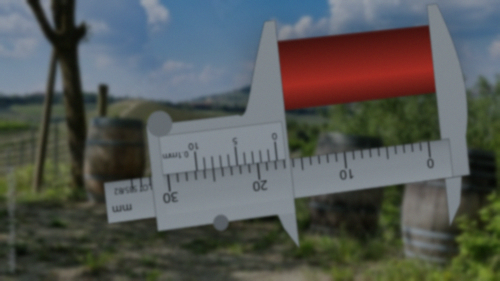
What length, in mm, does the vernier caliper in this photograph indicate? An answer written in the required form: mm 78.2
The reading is mm 17.8
